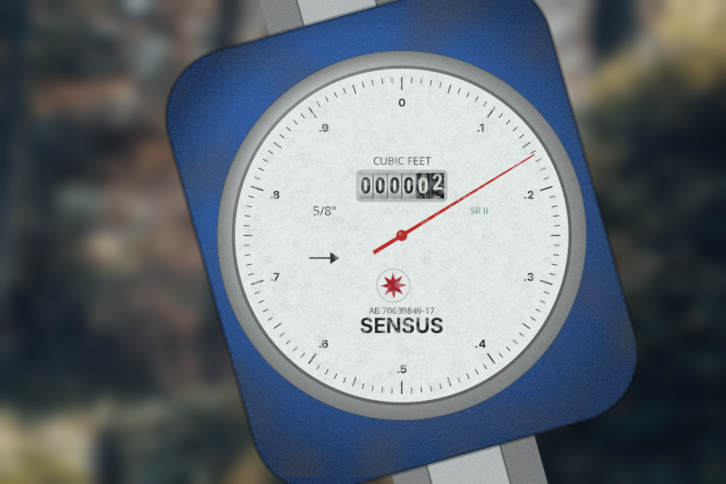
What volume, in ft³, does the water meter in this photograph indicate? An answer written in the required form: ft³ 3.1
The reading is ft³ 2.16
